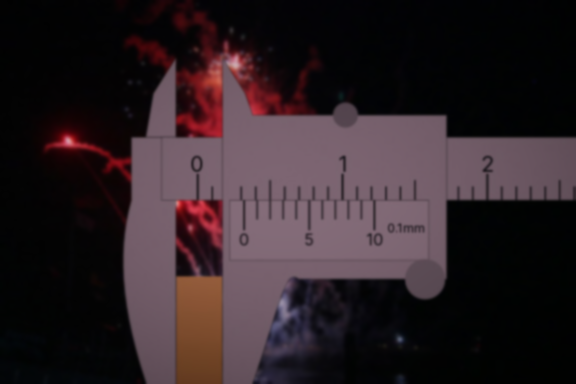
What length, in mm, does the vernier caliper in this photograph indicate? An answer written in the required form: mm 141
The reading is mm 3.2
